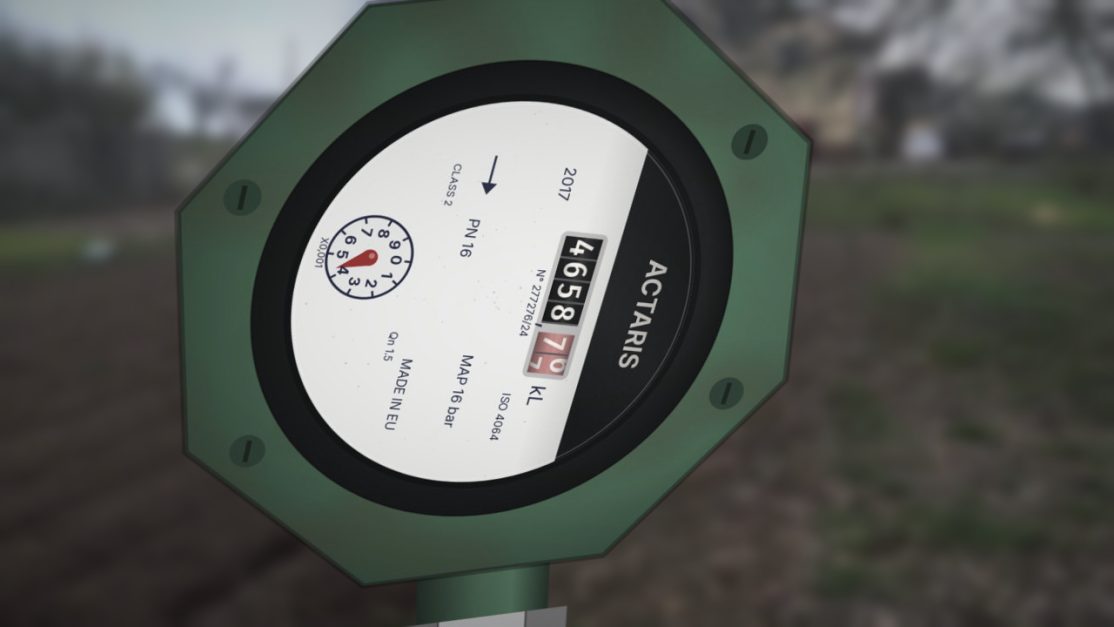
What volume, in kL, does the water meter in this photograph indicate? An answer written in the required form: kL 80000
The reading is kL 4658.764
